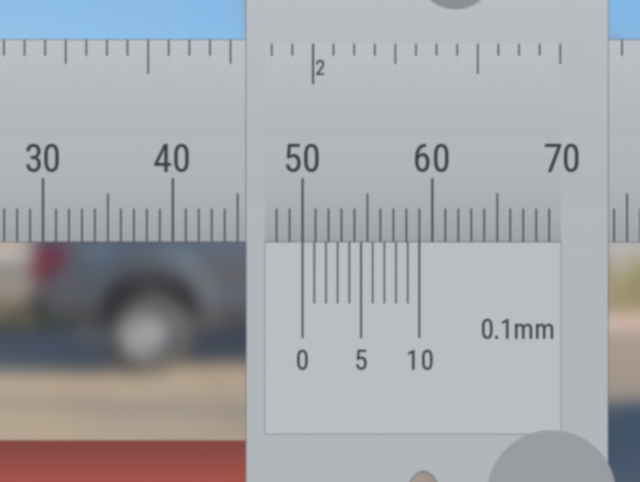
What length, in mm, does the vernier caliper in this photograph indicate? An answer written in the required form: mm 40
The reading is mm 50.0
